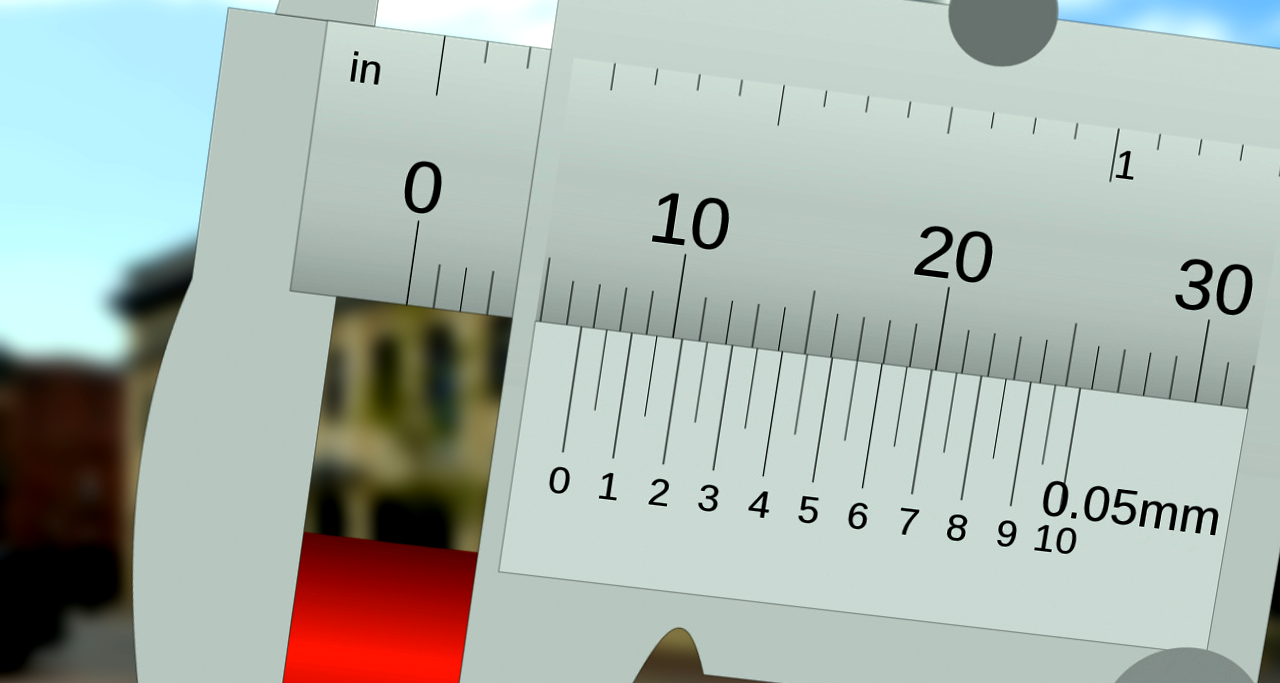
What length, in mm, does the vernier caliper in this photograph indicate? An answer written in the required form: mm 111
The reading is mm 6.55
